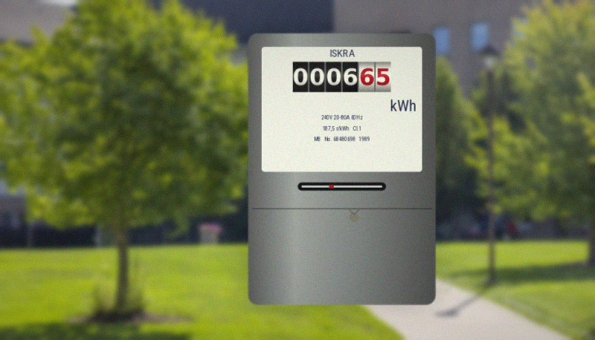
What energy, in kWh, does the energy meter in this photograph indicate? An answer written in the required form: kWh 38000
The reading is kWh 6.65
